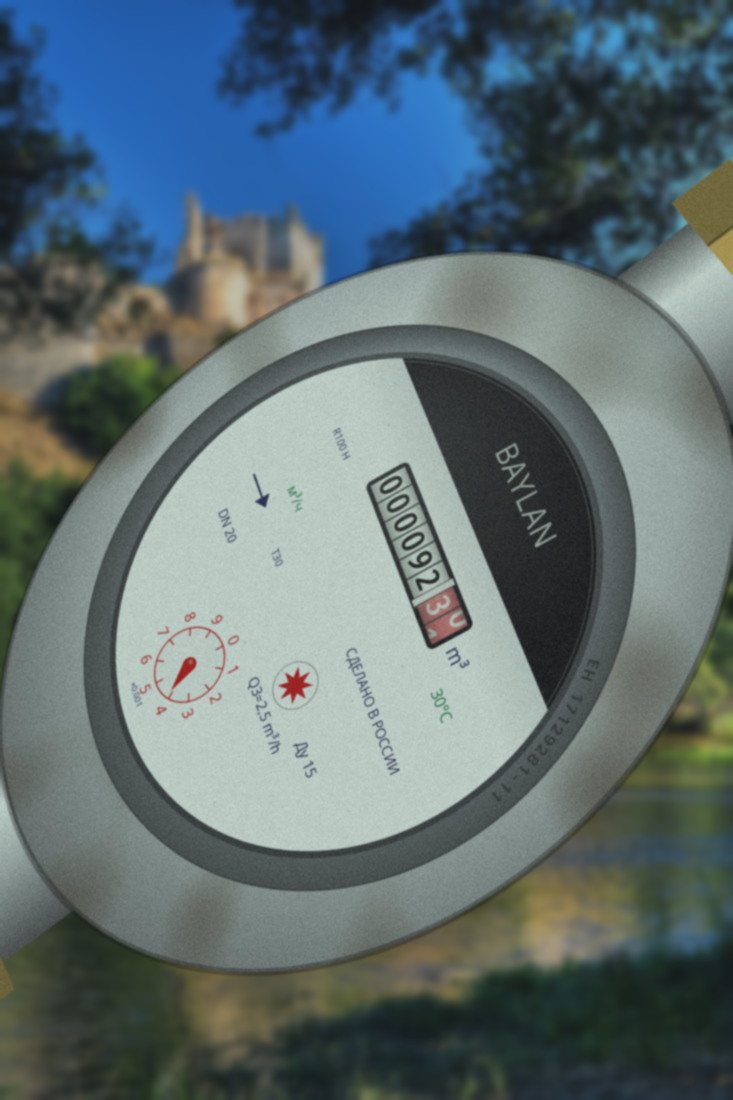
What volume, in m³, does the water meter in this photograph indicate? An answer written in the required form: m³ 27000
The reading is m³ 92.304
